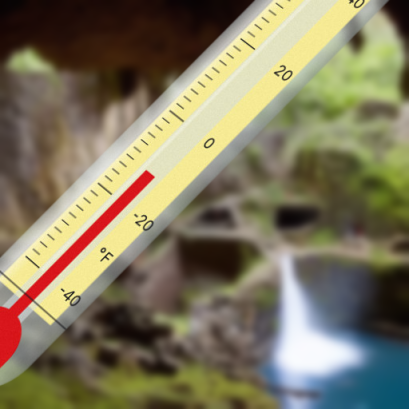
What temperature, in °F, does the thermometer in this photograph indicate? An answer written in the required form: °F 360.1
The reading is °F -12
